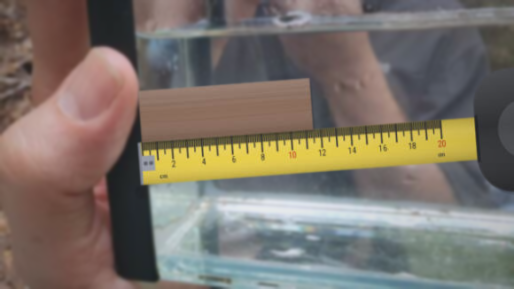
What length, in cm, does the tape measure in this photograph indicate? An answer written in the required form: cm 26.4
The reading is cm 11.5
